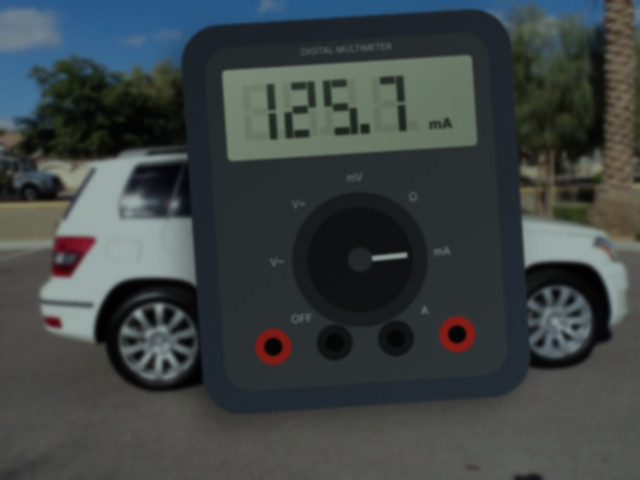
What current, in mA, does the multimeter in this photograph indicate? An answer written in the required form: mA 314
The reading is mA 125.7
